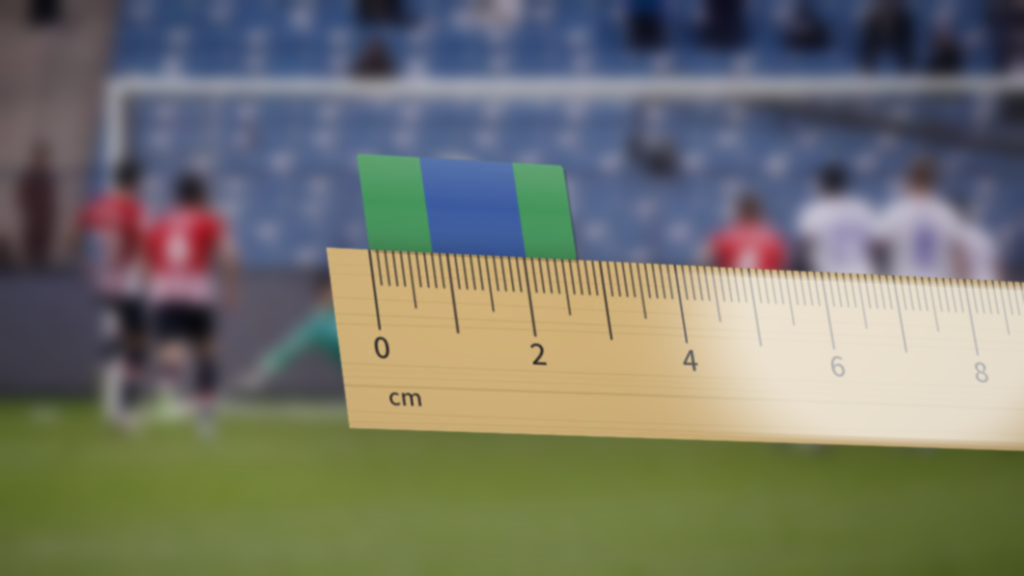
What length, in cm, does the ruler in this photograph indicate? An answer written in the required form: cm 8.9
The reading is cm 2.7
